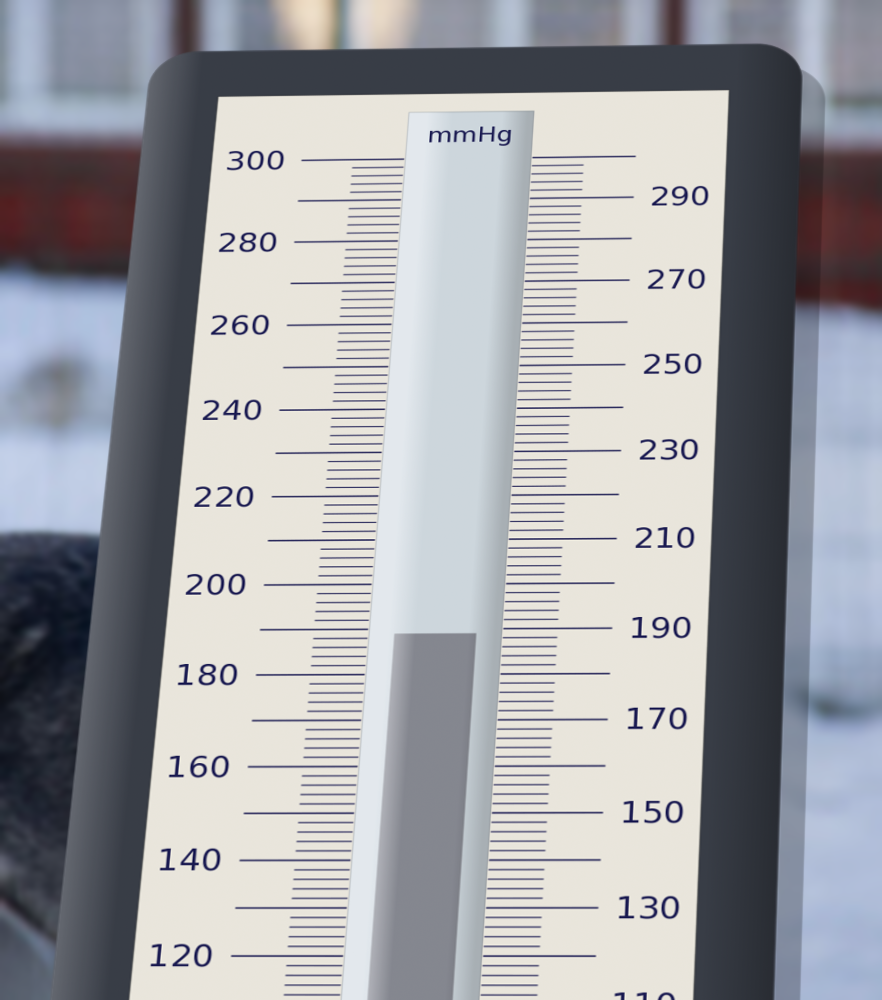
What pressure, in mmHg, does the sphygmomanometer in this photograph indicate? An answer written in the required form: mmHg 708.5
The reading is mmHg 189
